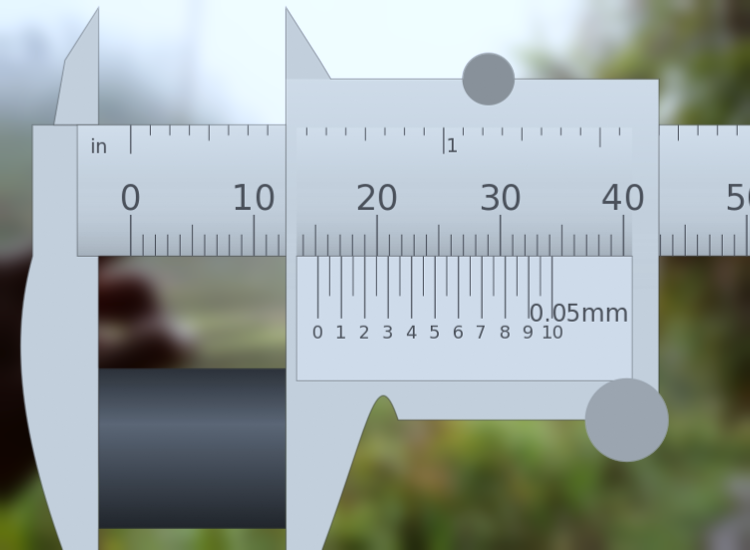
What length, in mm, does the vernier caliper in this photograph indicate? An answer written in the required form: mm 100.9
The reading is mm 15.2
